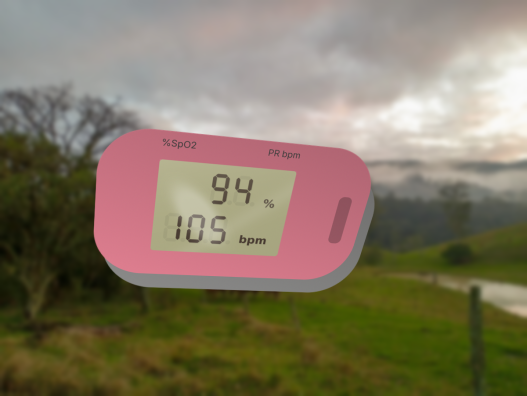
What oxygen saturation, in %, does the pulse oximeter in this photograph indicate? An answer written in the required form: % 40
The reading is % 94
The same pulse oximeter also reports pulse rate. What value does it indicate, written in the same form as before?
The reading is bpm 105
